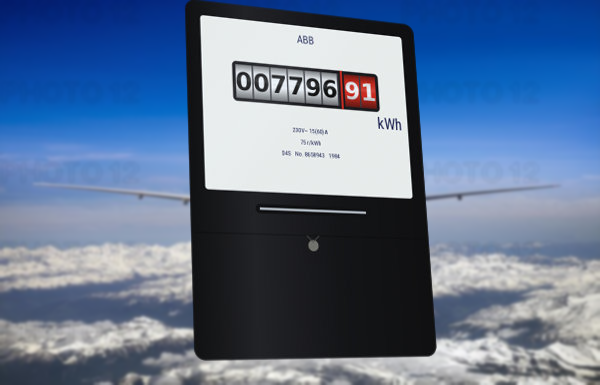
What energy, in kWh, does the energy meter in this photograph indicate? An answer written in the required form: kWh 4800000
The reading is kWh 7796.91
